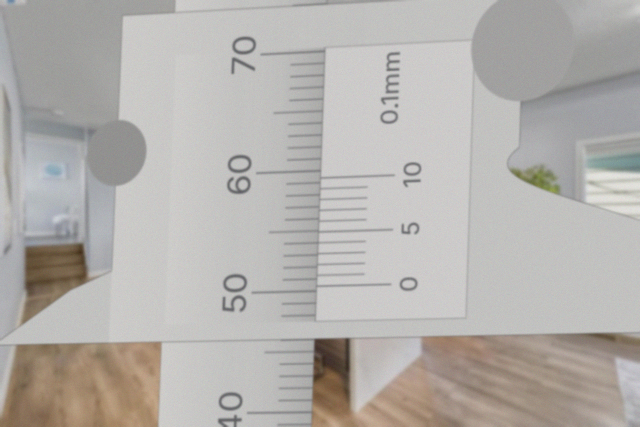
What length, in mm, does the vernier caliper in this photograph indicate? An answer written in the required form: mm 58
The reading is mm 50.4
